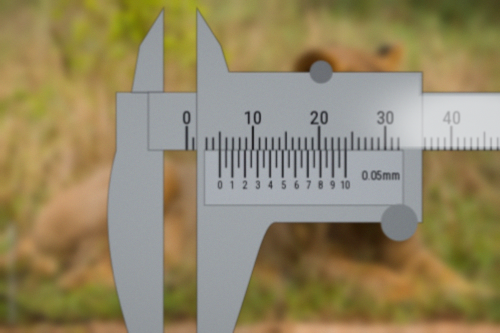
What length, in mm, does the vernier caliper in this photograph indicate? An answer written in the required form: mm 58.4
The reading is mm 5.0
